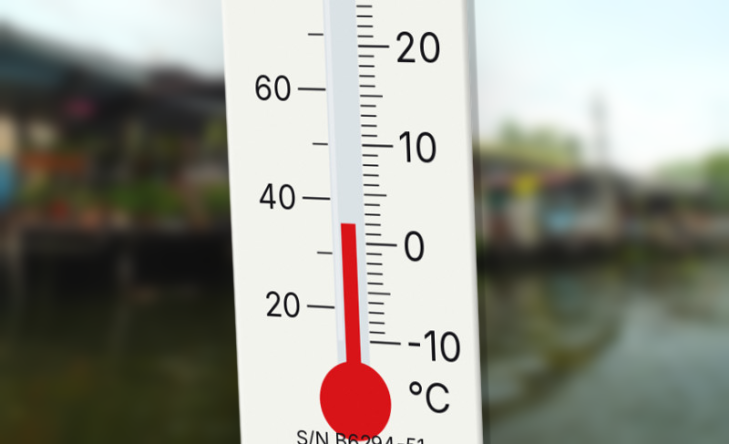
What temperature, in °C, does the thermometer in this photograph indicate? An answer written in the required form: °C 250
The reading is °C 2
